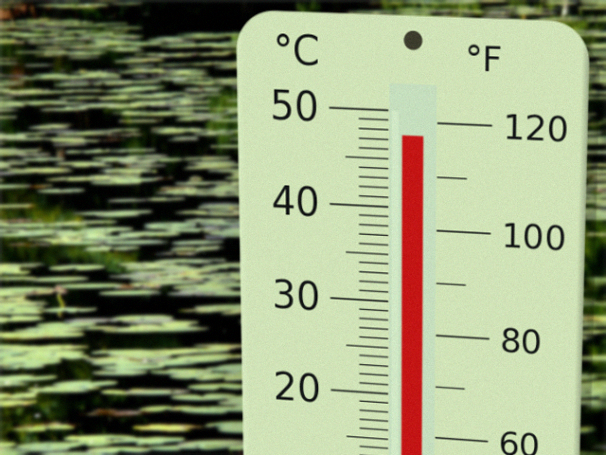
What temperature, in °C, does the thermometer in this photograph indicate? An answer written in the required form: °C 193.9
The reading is °C 47.5
